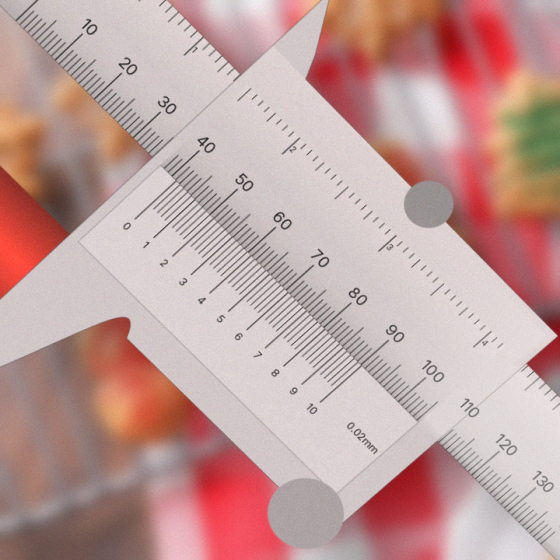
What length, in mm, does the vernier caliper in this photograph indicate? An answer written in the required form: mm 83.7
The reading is mm 41.2
